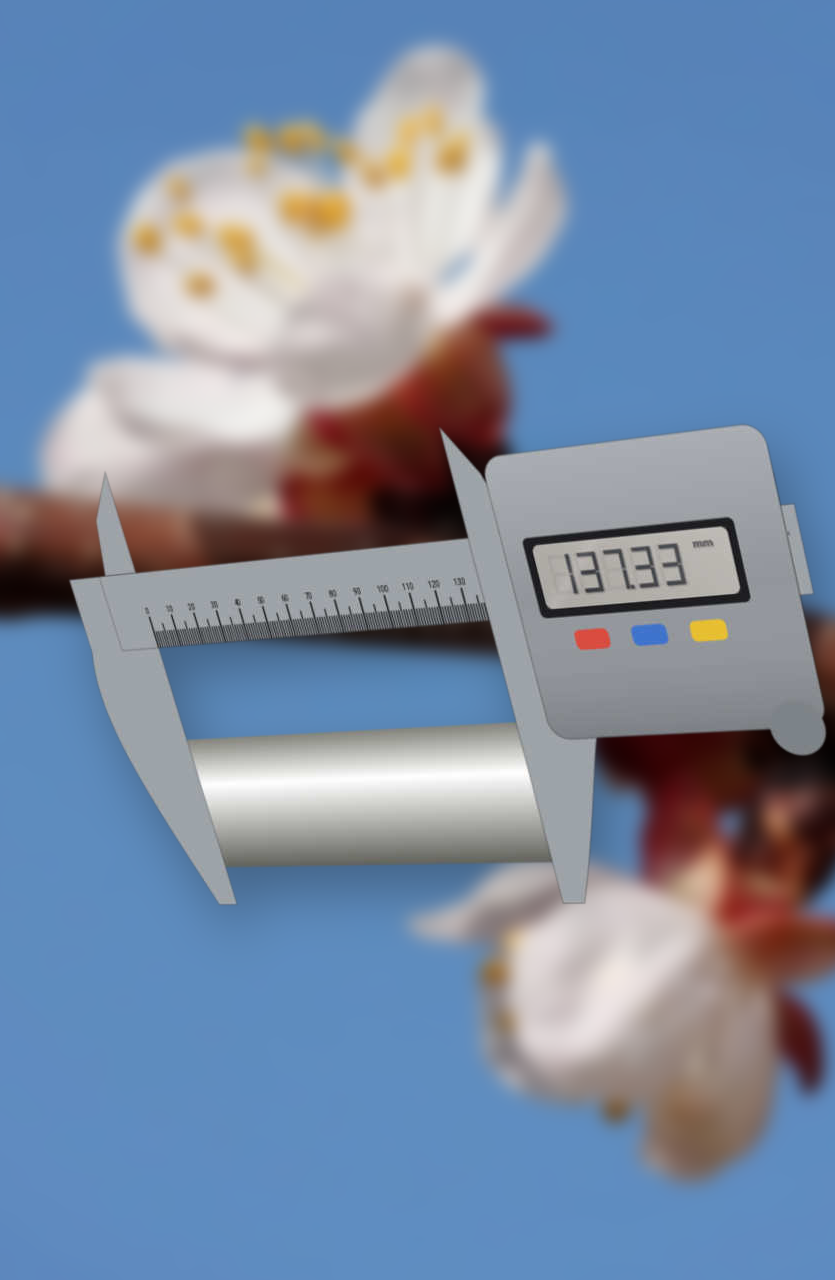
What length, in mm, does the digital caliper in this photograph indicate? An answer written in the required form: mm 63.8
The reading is mm 137.33
